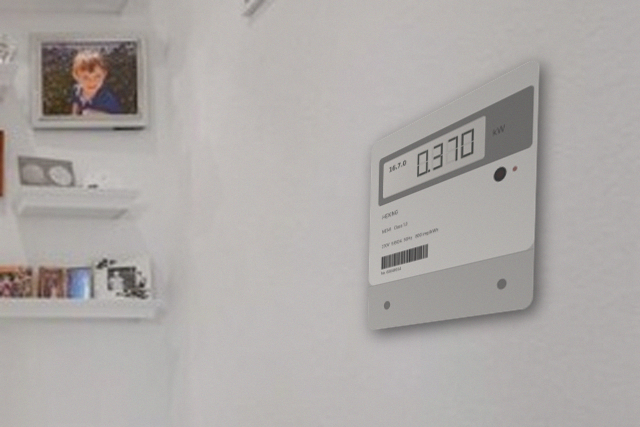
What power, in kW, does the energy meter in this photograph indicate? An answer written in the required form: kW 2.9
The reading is kW 0.370
